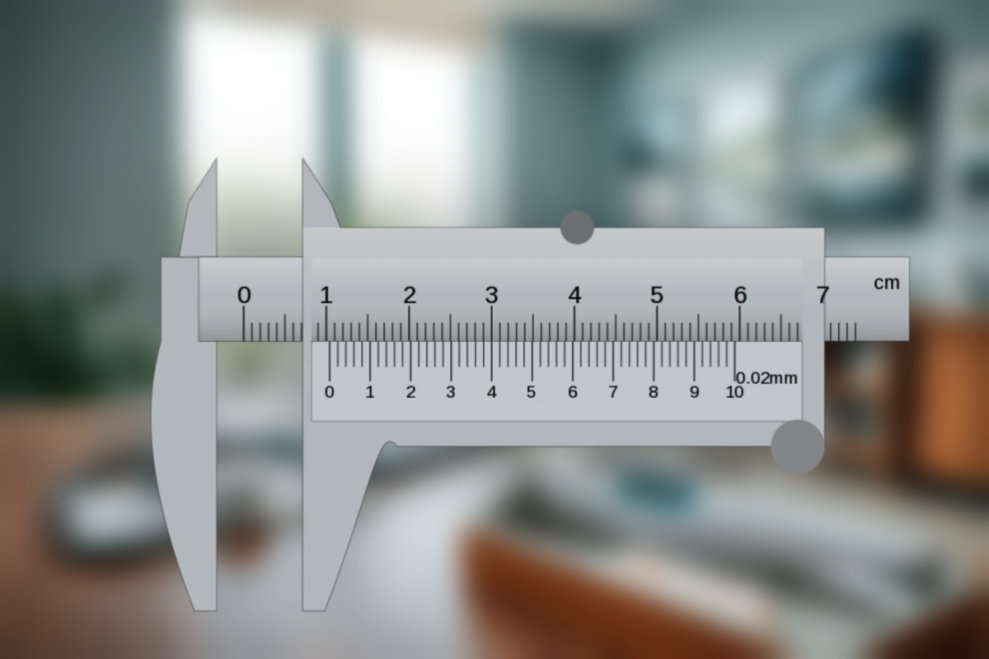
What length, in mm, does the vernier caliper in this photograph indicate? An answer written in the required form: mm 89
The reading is mm 10.4
